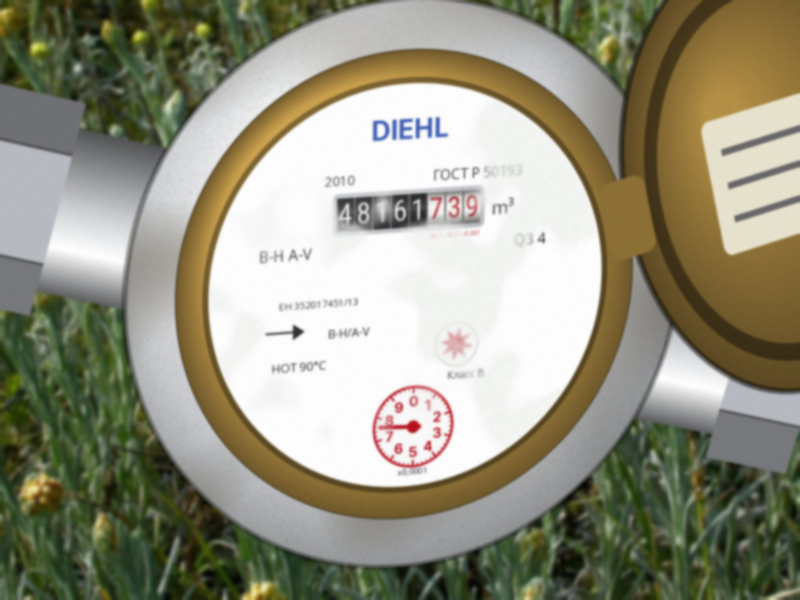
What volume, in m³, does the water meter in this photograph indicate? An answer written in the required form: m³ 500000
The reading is m³ 48161.7397
